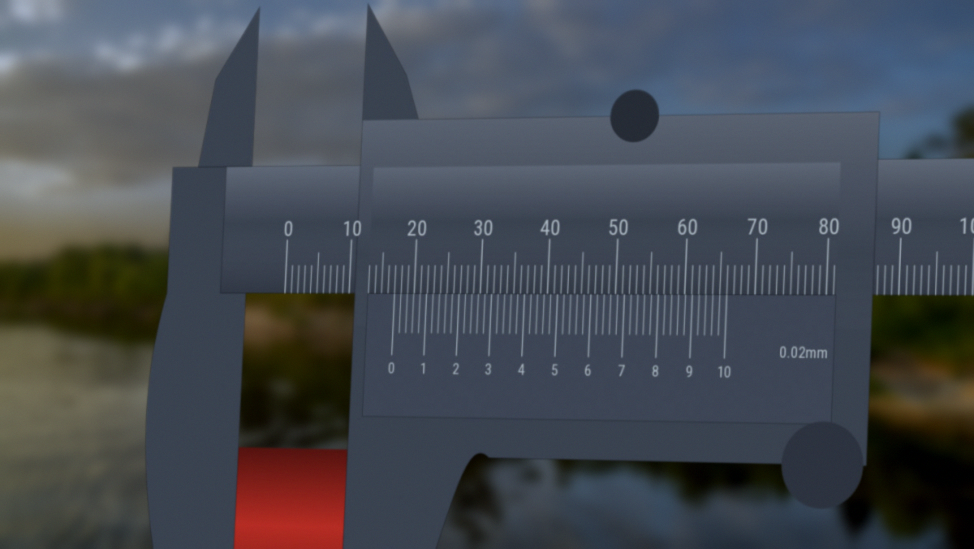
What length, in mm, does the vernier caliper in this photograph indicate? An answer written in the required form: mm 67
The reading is mm 17.0
